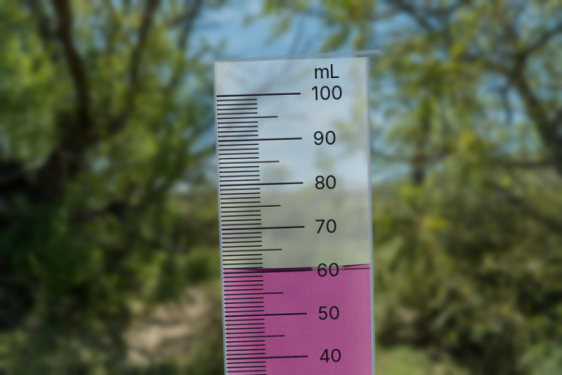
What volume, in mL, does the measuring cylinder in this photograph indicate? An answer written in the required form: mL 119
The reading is mL 60
